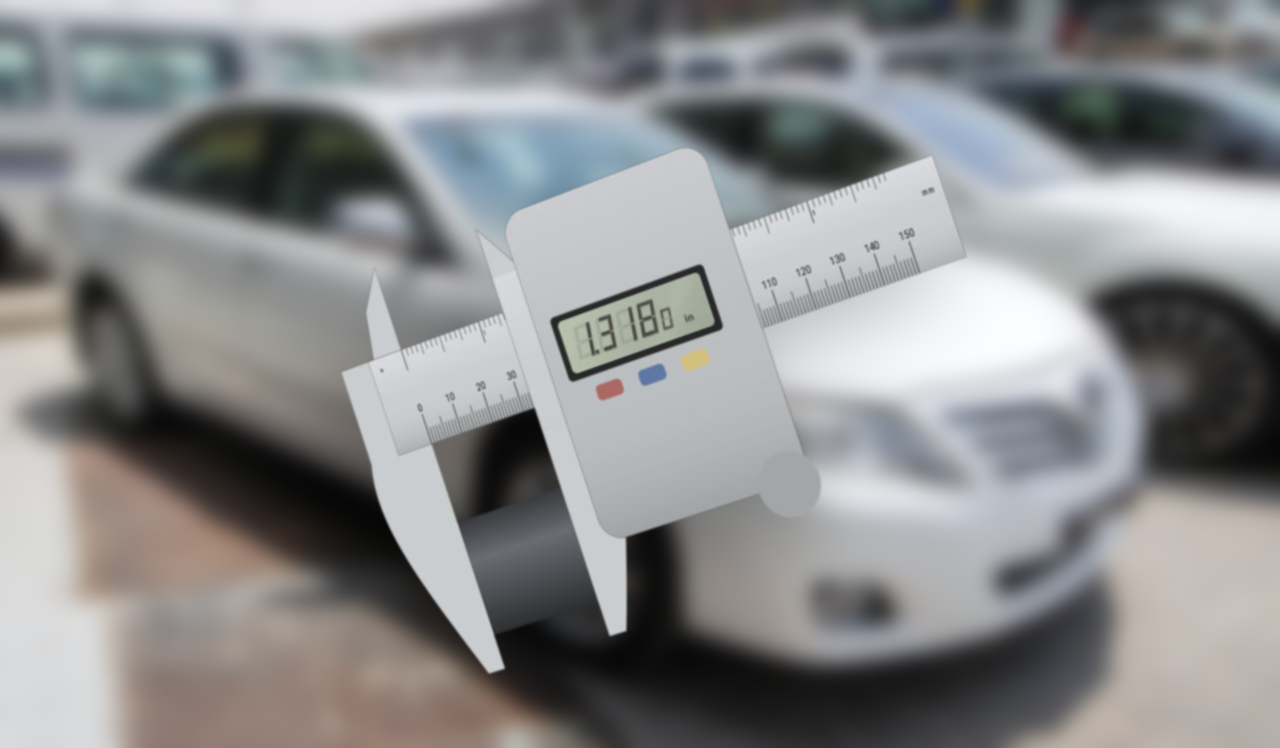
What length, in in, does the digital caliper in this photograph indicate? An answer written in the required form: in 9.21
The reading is in 1.3180
